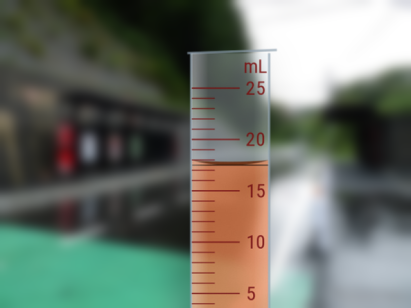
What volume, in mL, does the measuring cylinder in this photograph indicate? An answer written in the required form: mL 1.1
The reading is mL 17.5
